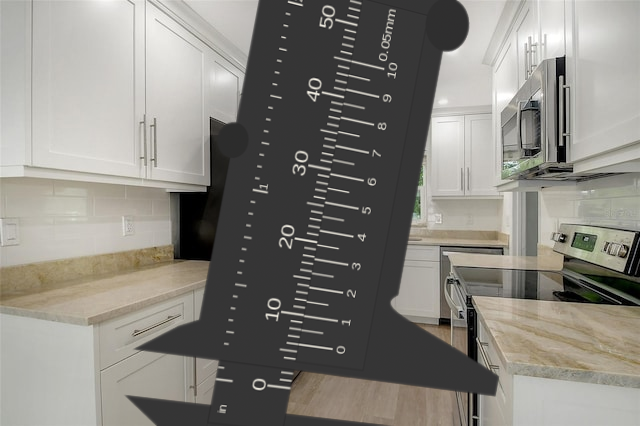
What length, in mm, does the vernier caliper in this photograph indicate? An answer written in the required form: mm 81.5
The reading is mm 6.0
